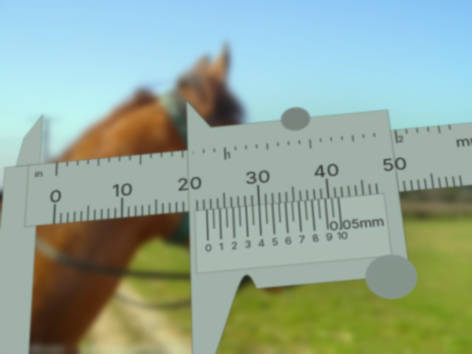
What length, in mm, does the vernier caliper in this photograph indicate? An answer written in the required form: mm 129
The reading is mm 22.4
